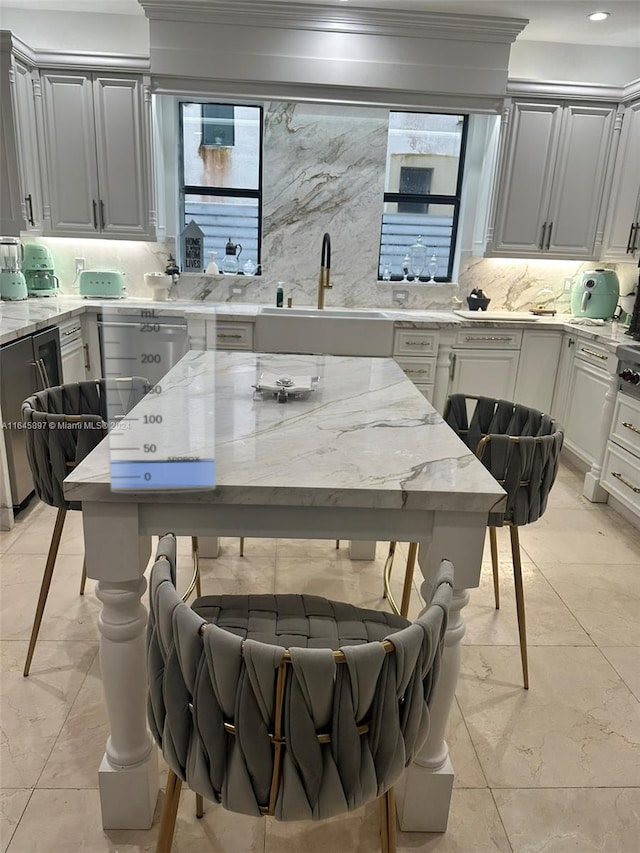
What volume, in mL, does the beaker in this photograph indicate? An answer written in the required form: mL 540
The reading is mL 25
